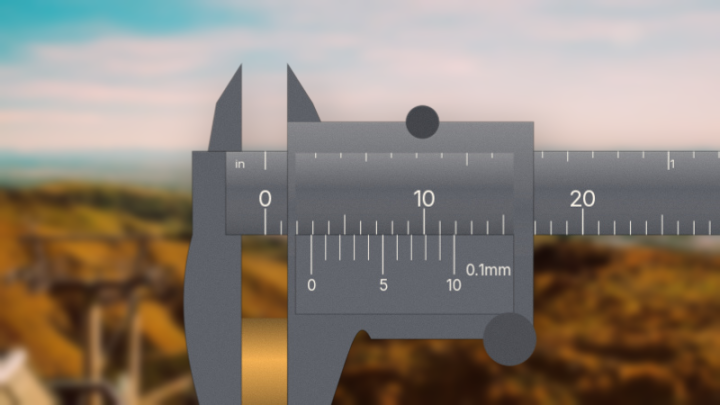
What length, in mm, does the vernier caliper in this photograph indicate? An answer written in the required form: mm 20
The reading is mm 2.9
